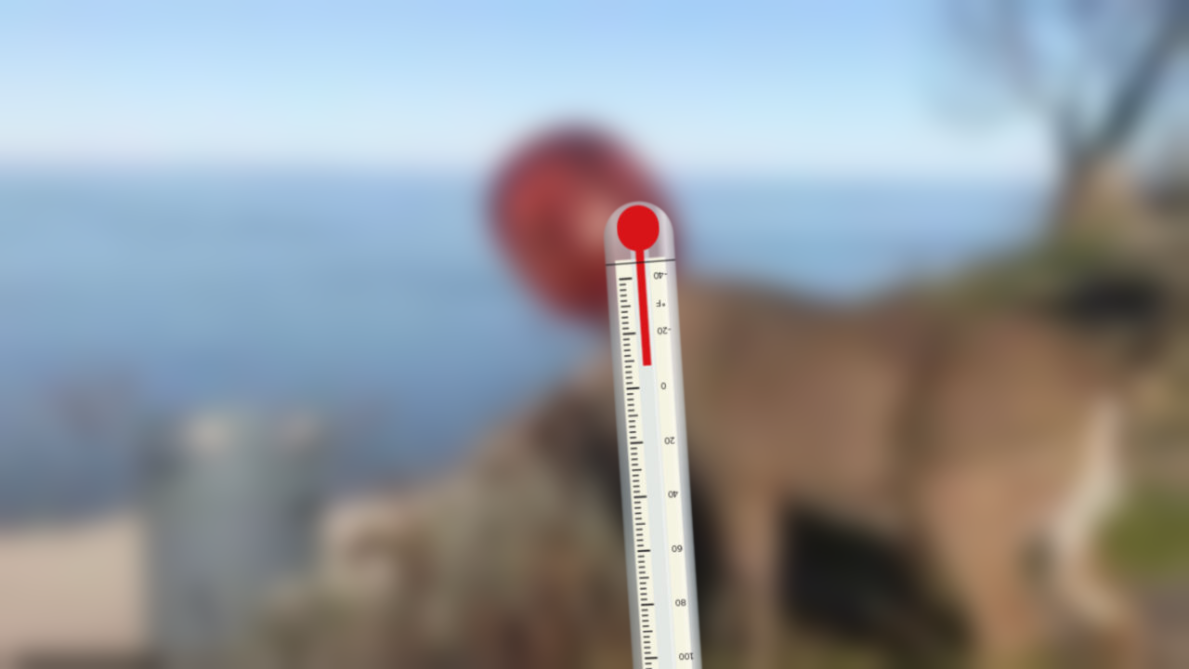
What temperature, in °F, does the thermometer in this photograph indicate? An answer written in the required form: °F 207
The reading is °F -8
